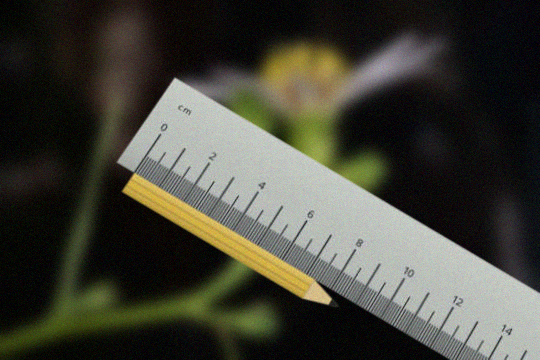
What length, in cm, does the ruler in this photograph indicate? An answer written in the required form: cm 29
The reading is cm 8.5
